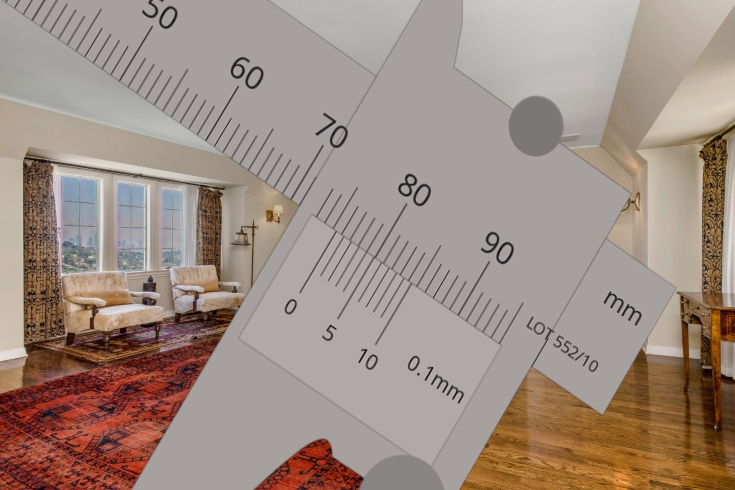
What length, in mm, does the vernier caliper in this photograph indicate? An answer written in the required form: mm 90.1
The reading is mm 75.4
